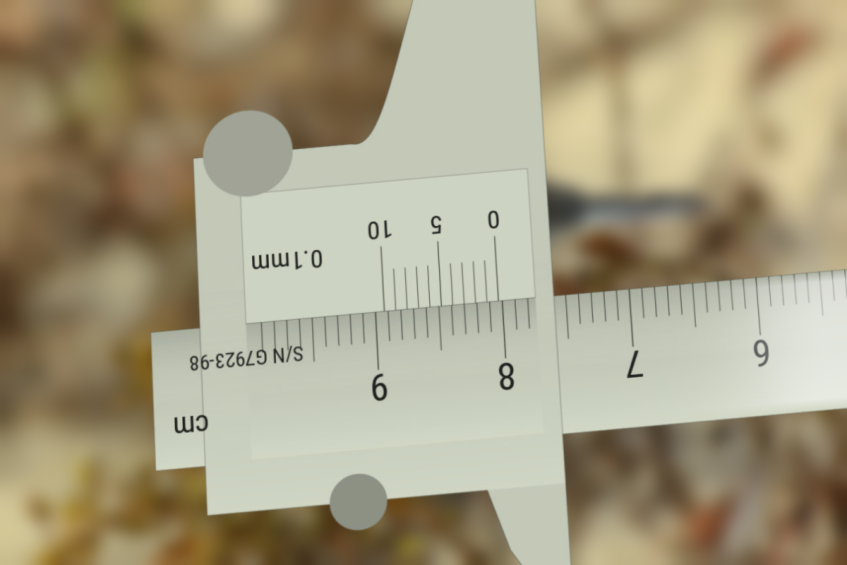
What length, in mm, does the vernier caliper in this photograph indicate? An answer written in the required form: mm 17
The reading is mm 80.3
